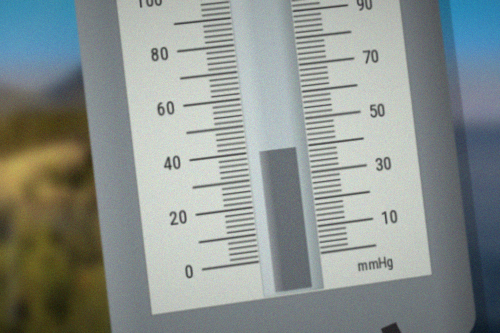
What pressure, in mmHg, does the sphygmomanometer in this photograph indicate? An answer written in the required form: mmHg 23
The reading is mmHg 40
